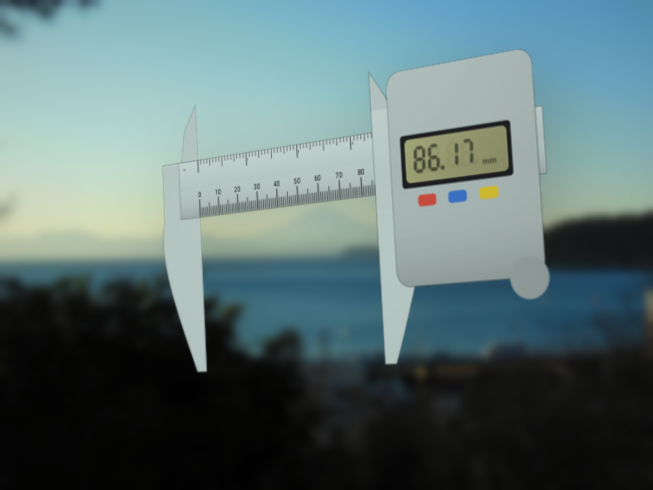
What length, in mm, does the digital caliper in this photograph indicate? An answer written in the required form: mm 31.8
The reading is mm 86.17
